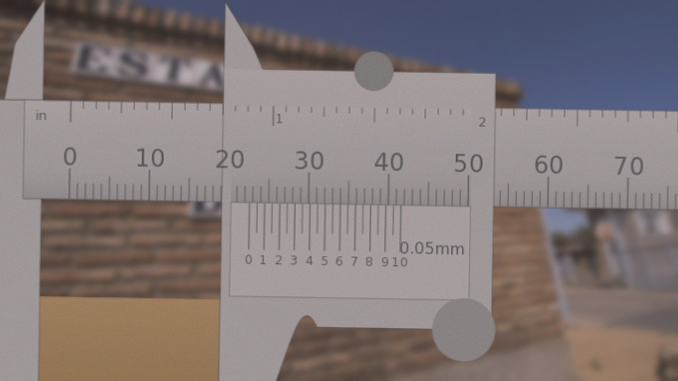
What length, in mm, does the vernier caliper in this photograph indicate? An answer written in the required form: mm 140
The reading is mm 22.6
